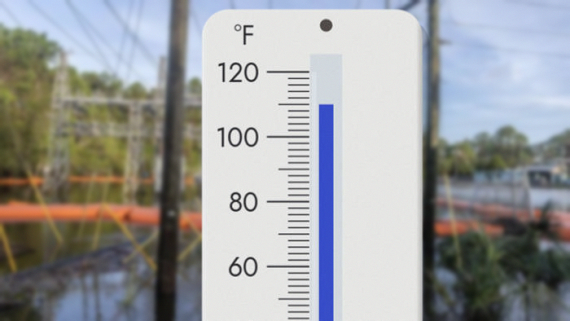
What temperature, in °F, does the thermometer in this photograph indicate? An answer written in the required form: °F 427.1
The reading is °F 110
